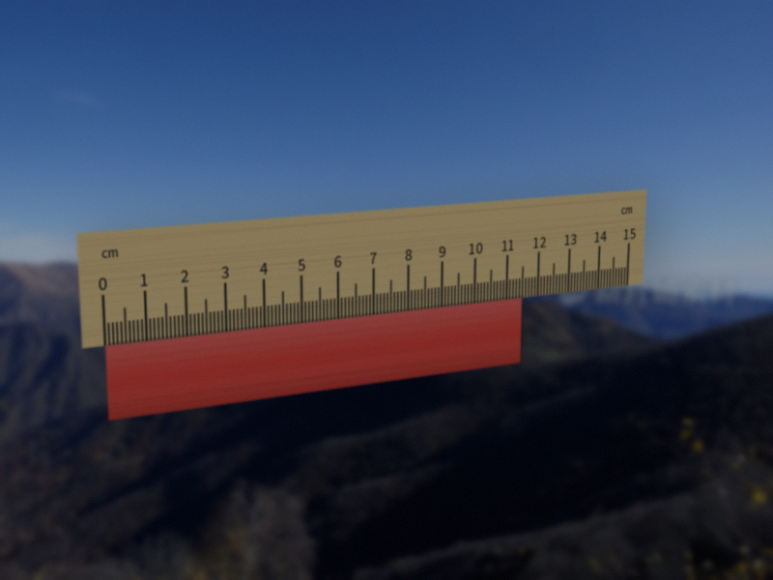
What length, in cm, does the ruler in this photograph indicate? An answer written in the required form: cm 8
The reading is cm 11.5
